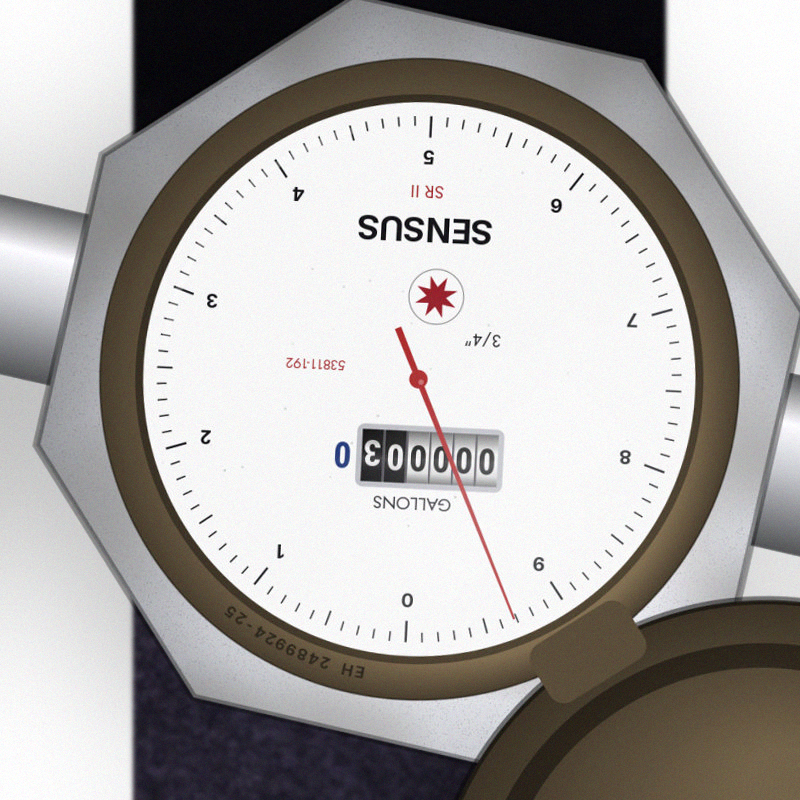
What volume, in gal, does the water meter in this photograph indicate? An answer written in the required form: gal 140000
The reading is gal 29.3
